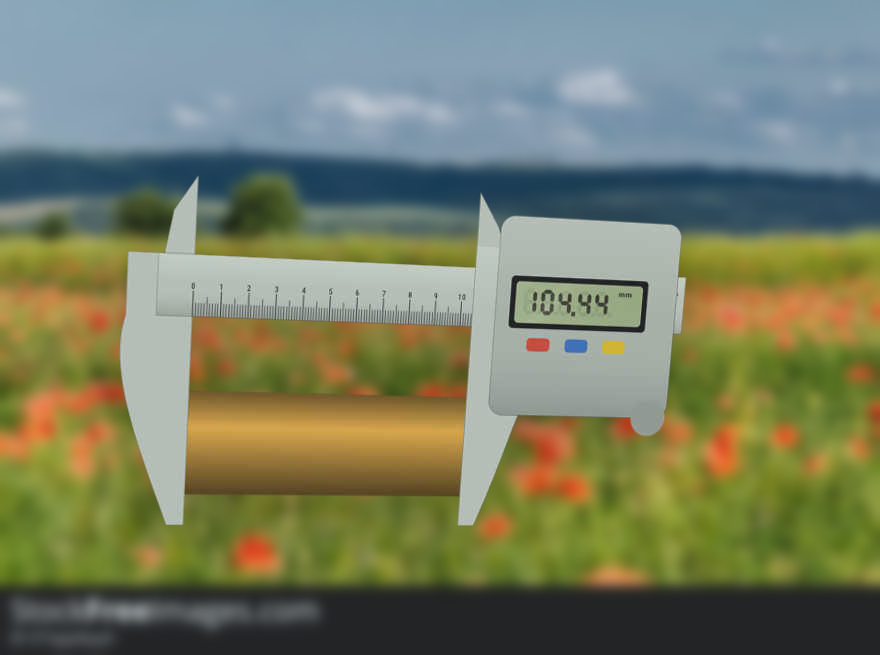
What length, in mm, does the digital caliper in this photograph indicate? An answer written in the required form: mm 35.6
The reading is mm 104.44
